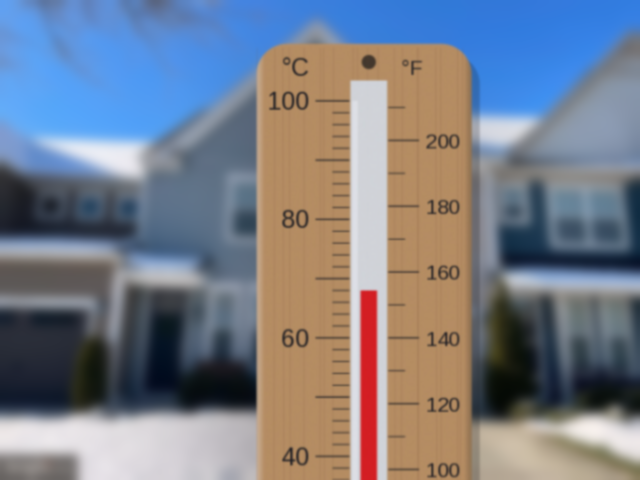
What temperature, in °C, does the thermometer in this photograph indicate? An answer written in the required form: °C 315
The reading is °C 68
